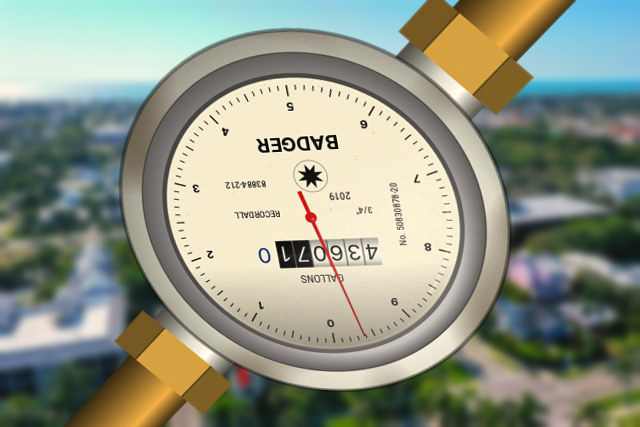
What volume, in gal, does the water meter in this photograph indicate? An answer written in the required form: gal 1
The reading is gal 4360709.6
